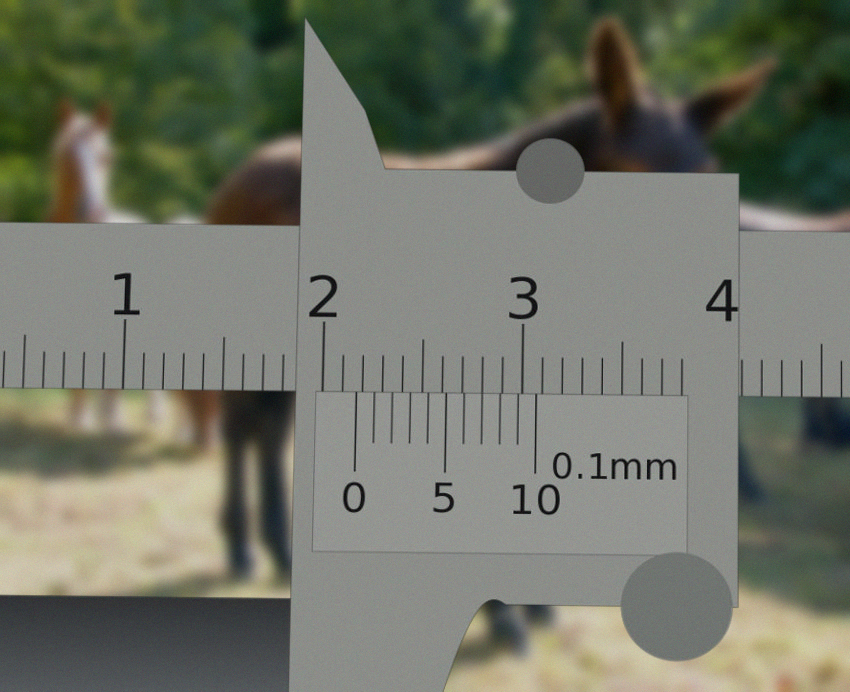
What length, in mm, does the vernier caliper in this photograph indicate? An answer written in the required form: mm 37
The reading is mm 21.7
